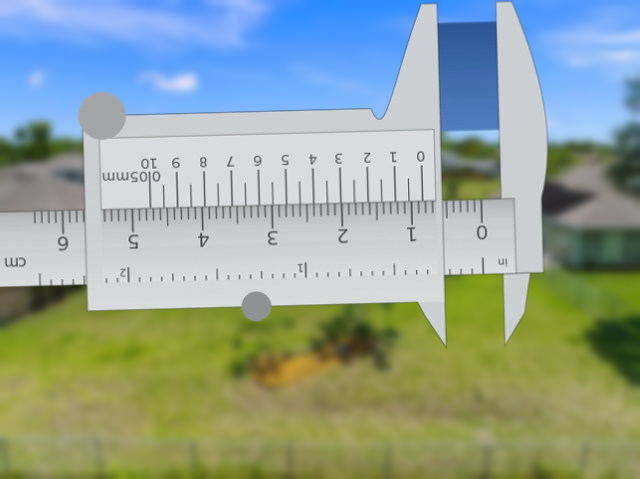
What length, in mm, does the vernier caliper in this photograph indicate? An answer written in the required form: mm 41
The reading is mm 8.4
